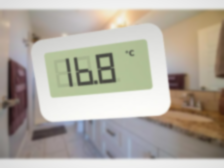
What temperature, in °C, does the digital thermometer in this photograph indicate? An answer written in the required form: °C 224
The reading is °C 16.8
